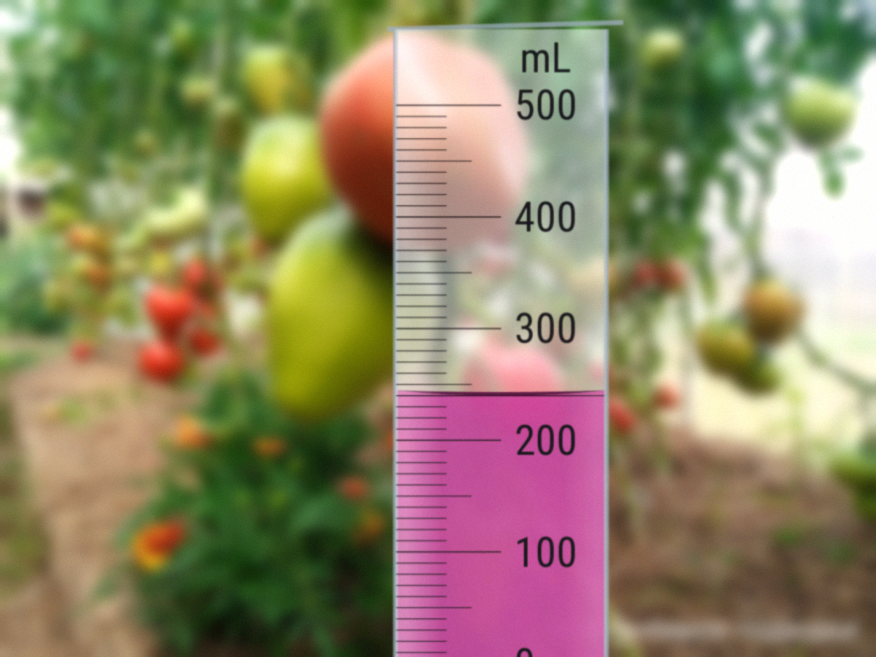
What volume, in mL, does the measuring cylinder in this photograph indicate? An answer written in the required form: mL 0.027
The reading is mL 240
